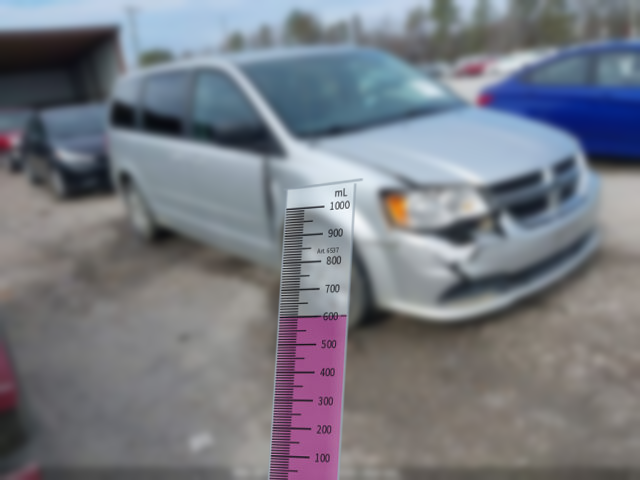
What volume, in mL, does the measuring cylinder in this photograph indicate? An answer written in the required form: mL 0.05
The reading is mL 600
